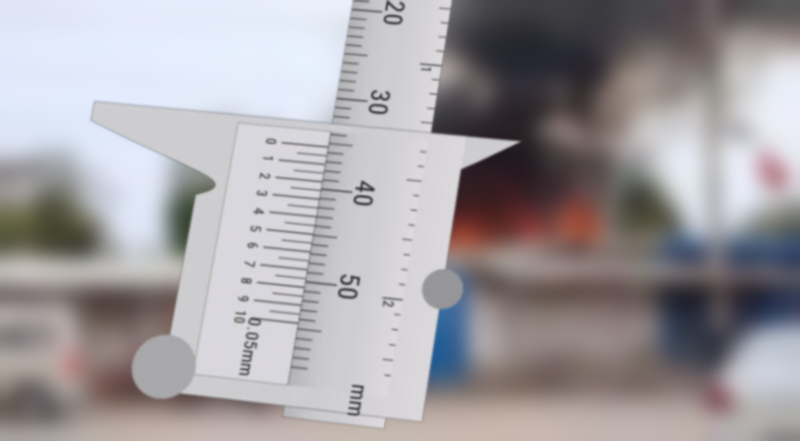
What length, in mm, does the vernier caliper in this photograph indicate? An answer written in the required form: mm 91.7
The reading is mm 35.4
